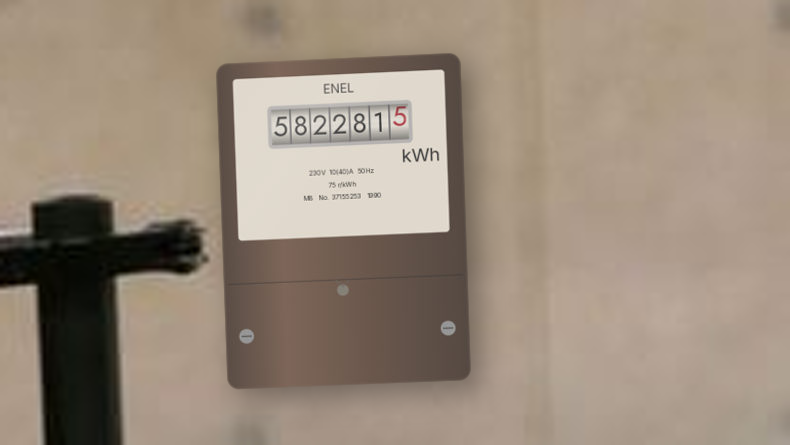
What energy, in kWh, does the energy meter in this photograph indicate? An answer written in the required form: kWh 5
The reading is kWh 582281.5
